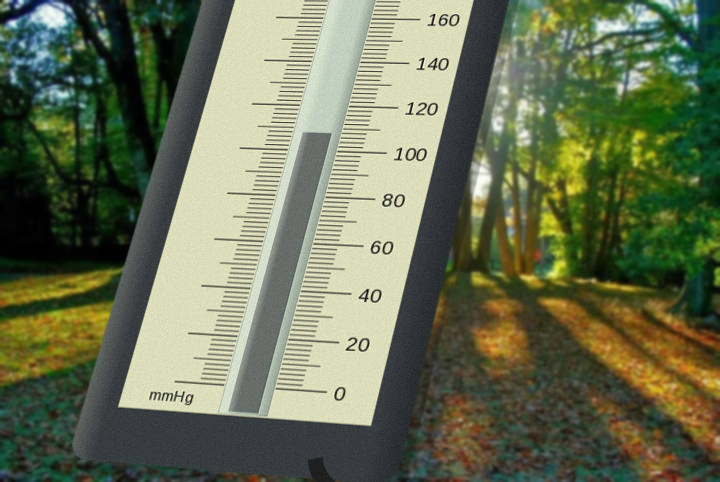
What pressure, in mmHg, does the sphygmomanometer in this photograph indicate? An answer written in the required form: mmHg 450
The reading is mmHg 108
